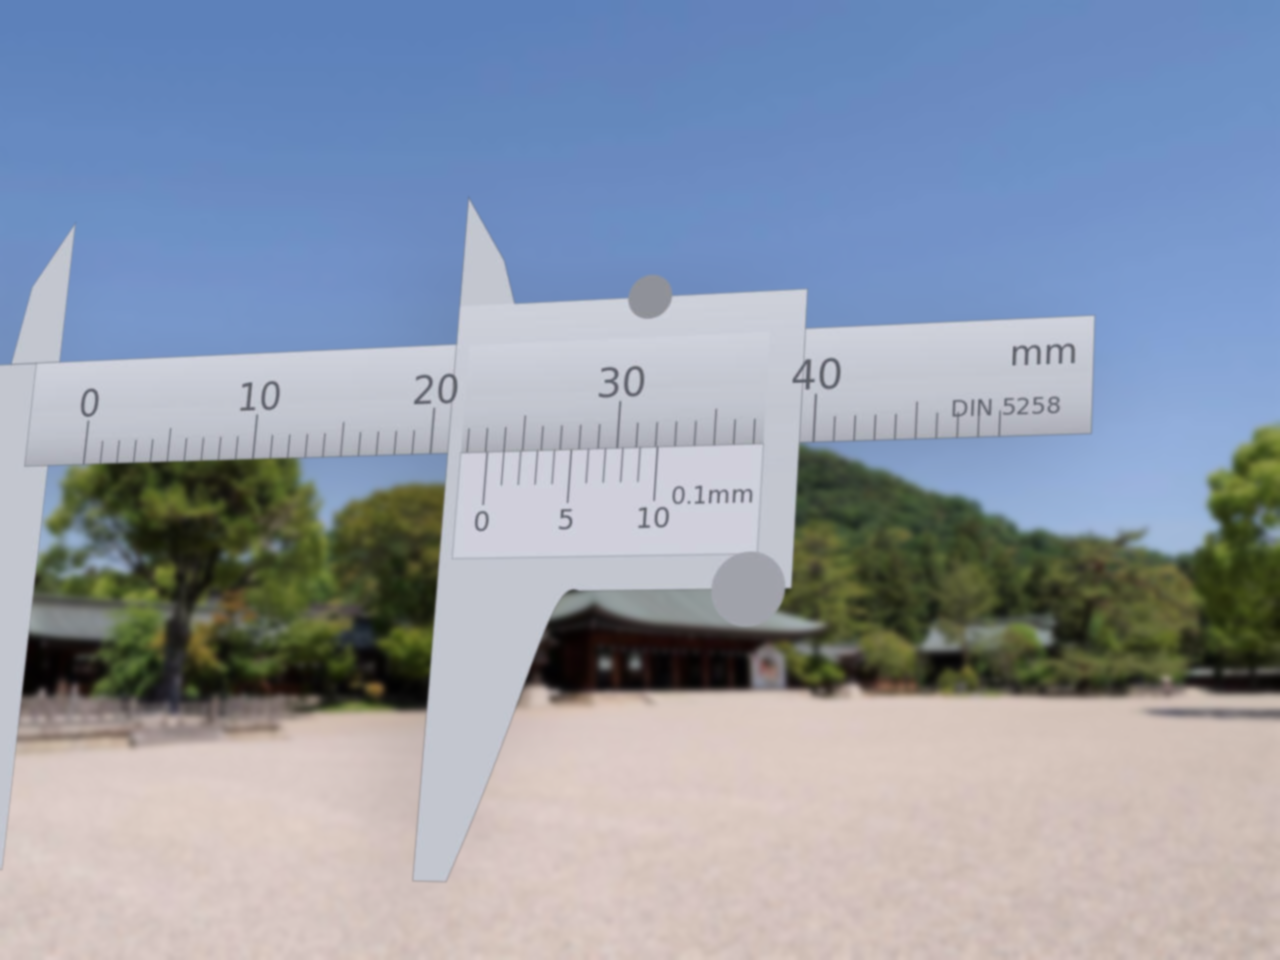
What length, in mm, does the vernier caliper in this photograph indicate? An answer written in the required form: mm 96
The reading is mm 23.1
